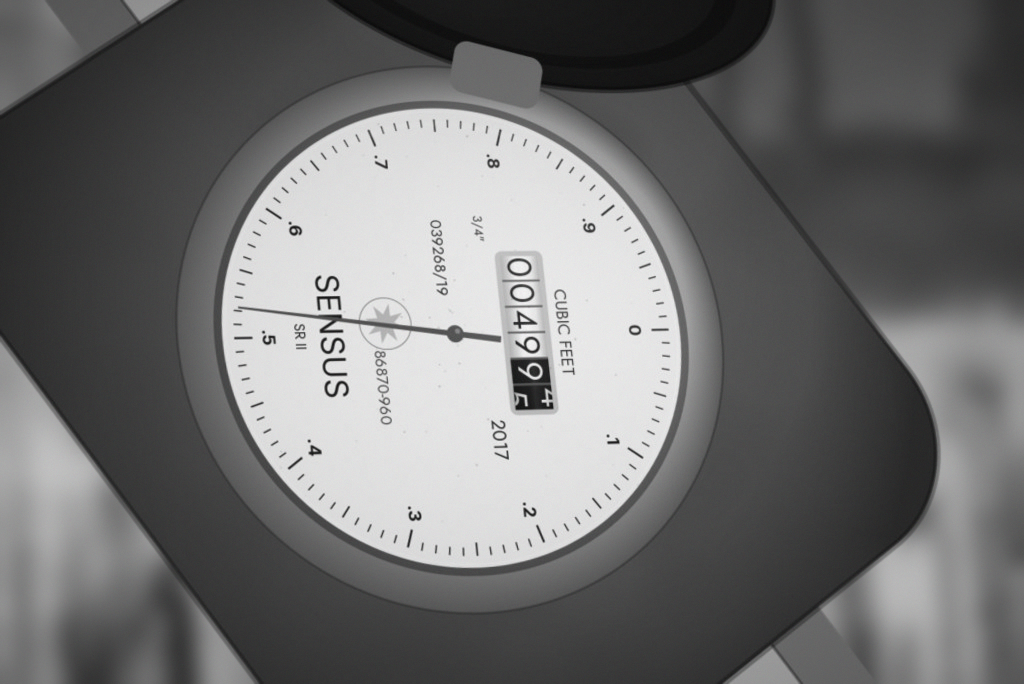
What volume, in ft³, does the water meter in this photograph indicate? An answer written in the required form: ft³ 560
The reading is ft³ 4994.52
